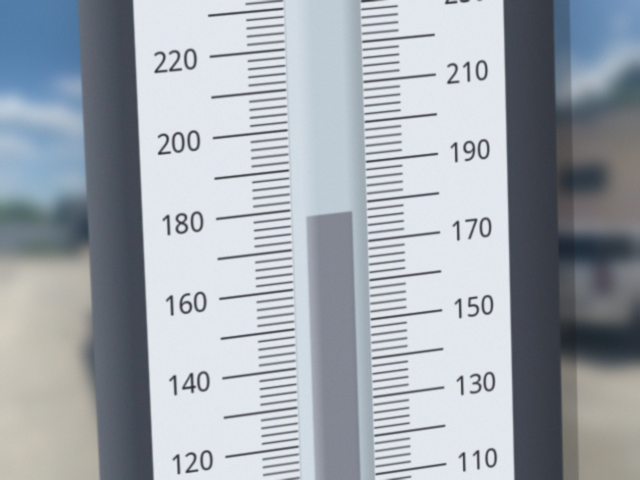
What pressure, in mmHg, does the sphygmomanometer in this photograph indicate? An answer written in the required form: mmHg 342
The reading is mmHg 178
